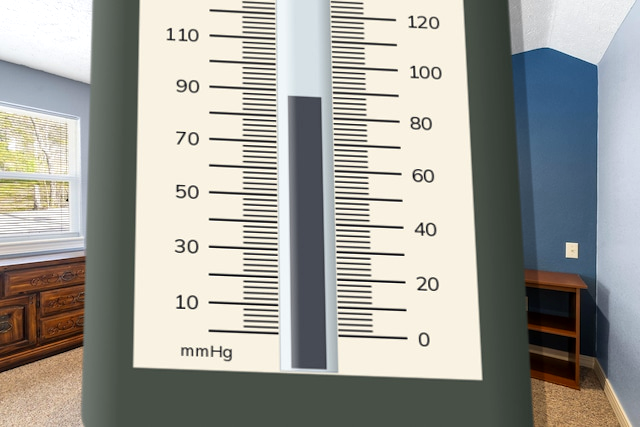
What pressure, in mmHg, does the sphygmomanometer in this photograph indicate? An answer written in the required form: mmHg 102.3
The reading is mmHg 88
